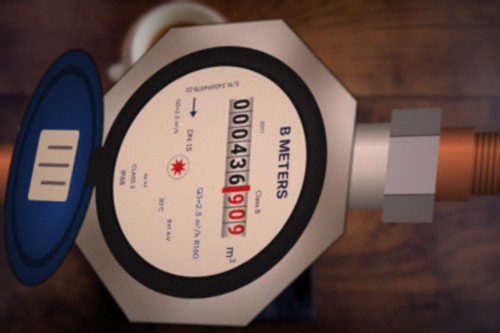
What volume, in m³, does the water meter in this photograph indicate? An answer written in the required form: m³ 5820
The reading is m³ 436.909
